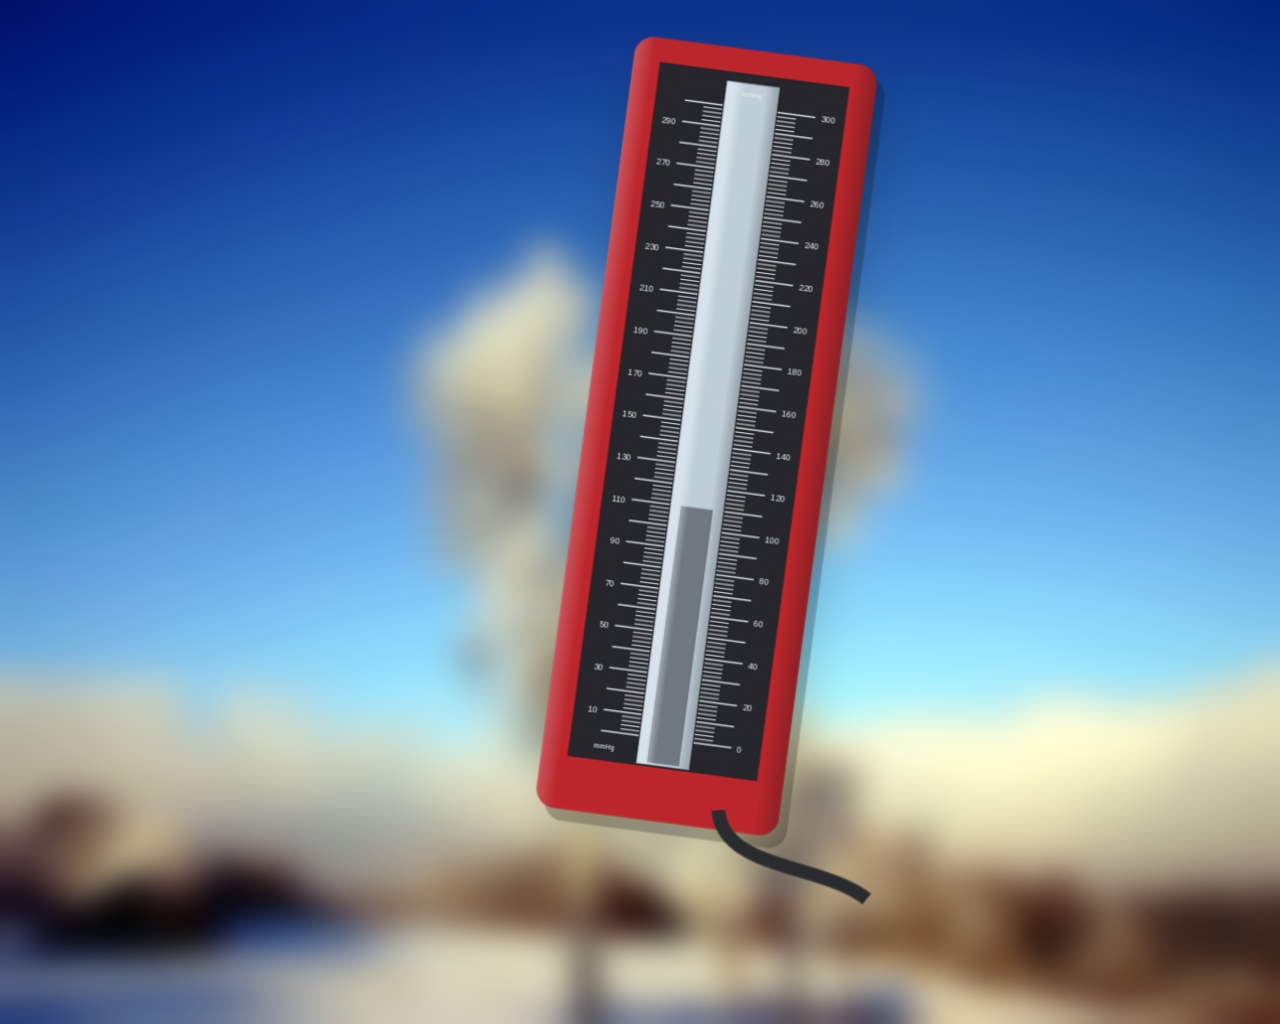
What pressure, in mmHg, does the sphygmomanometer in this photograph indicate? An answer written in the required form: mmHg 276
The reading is mmHg 110
